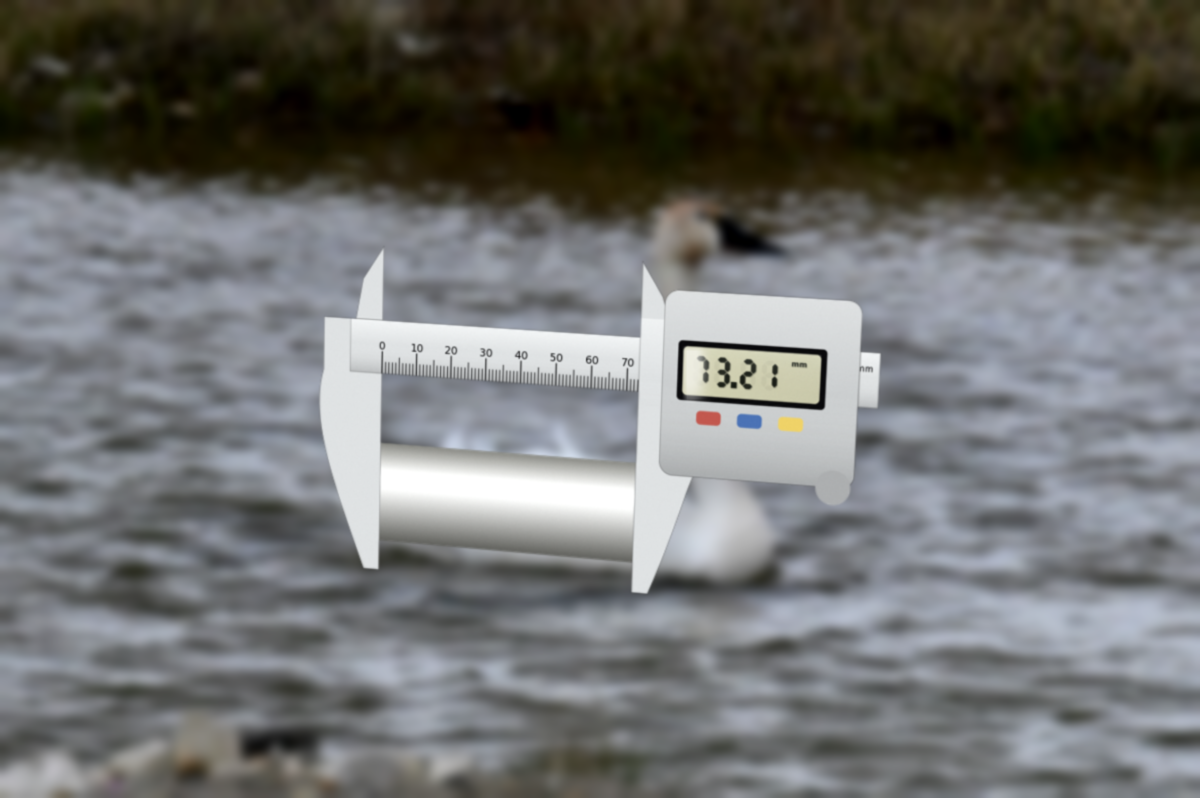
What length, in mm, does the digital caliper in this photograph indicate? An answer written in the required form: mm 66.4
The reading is mm 73.21
